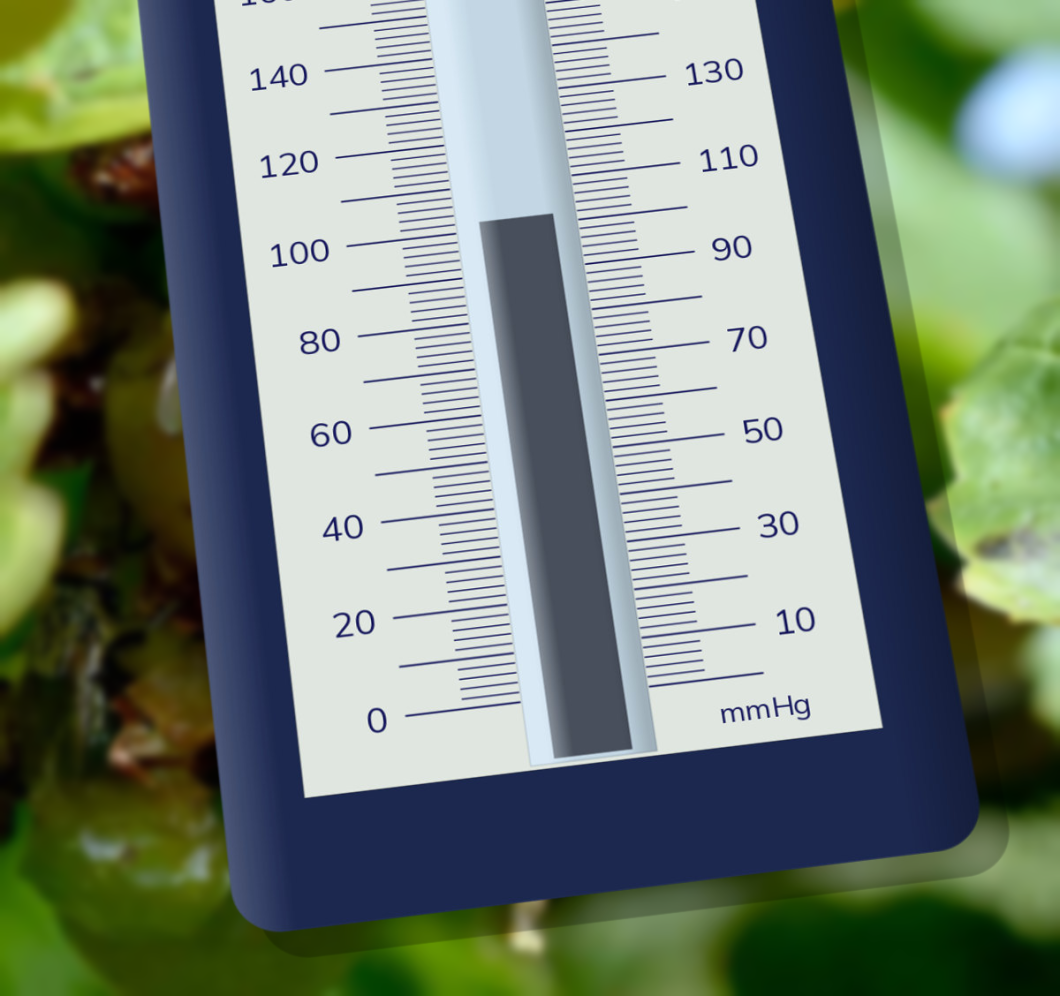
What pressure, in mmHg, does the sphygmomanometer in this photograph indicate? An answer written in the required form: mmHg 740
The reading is mmHg 102
